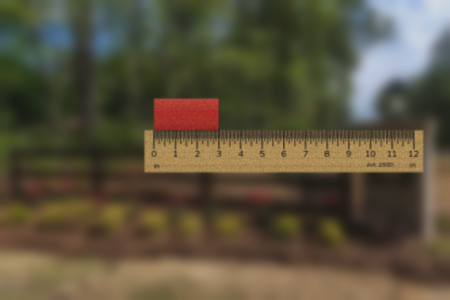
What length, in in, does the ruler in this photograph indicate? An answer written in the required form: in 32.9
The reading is in 3
